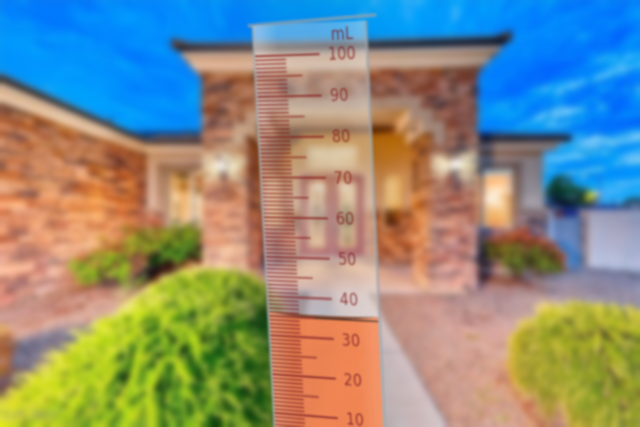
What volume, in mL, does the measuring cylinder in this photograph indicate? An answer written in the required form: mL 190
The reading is mL 35
